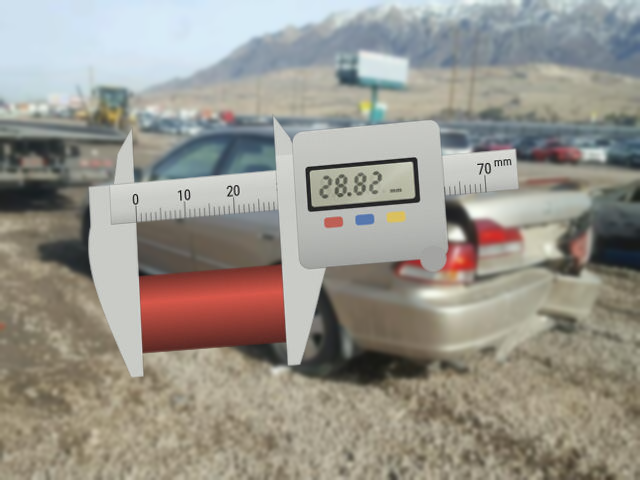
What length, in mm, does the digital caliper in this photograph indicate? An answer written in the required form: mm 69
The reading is mm 28.82
